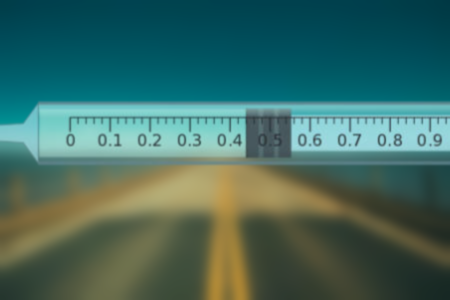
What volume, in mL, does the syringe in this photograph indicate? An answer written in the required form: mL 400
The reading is mL 0.44
